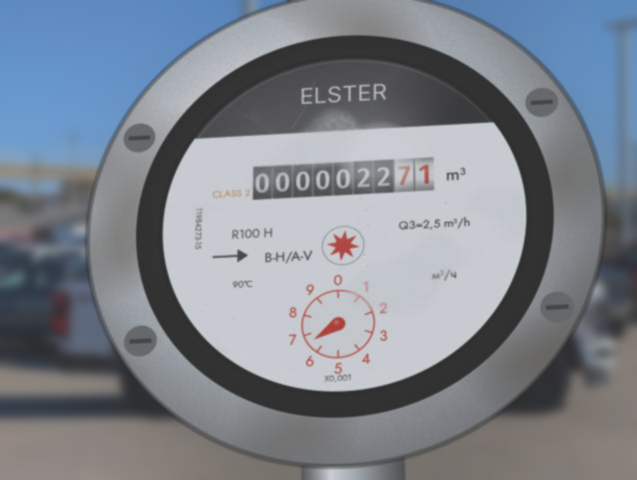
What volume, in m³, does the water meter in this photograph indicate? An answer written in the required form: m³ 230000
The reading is m³ 22.716
